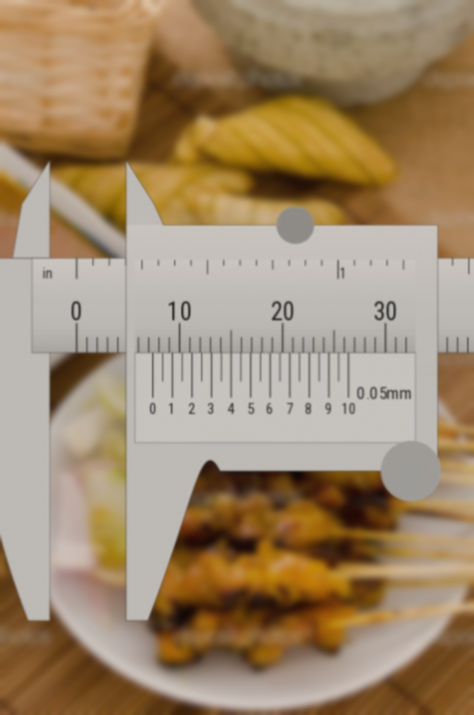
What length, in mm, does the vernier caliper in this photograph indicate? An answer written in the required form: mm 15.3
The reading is mm 7.4
